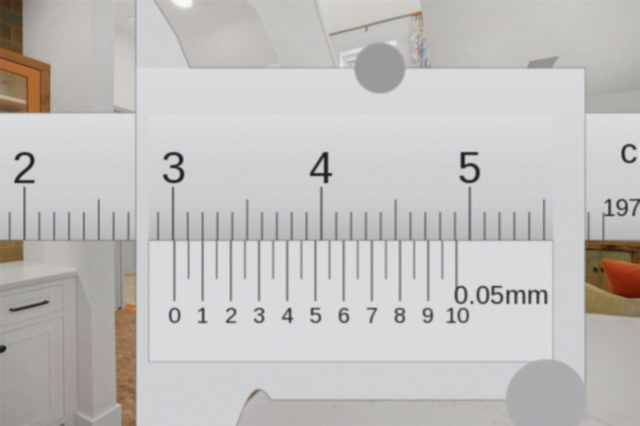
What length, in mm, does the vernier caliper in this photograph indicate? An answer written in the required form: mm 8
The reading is mm 30.1
